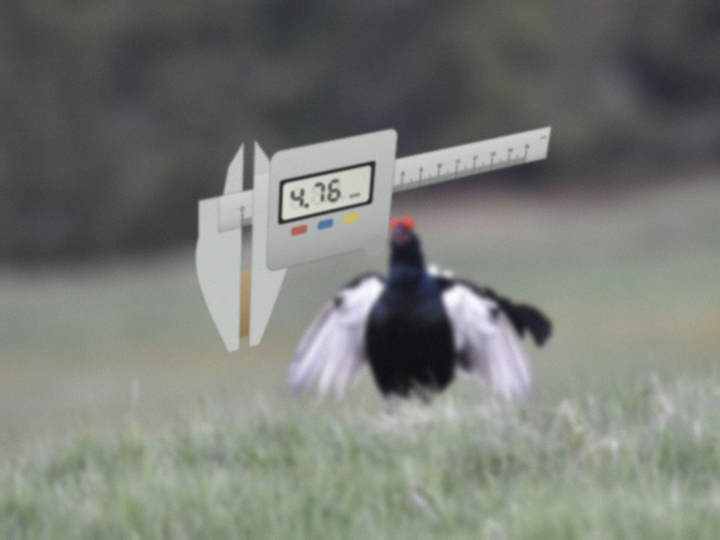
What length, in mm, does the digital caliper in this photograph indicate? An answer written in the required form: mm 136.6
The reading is mm 4.76
